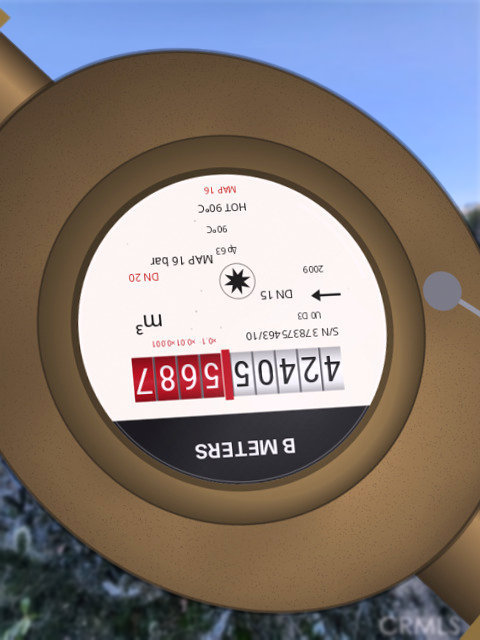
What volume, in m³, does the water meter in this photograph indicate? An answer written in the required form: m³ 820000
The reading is m³ 42405.5687
